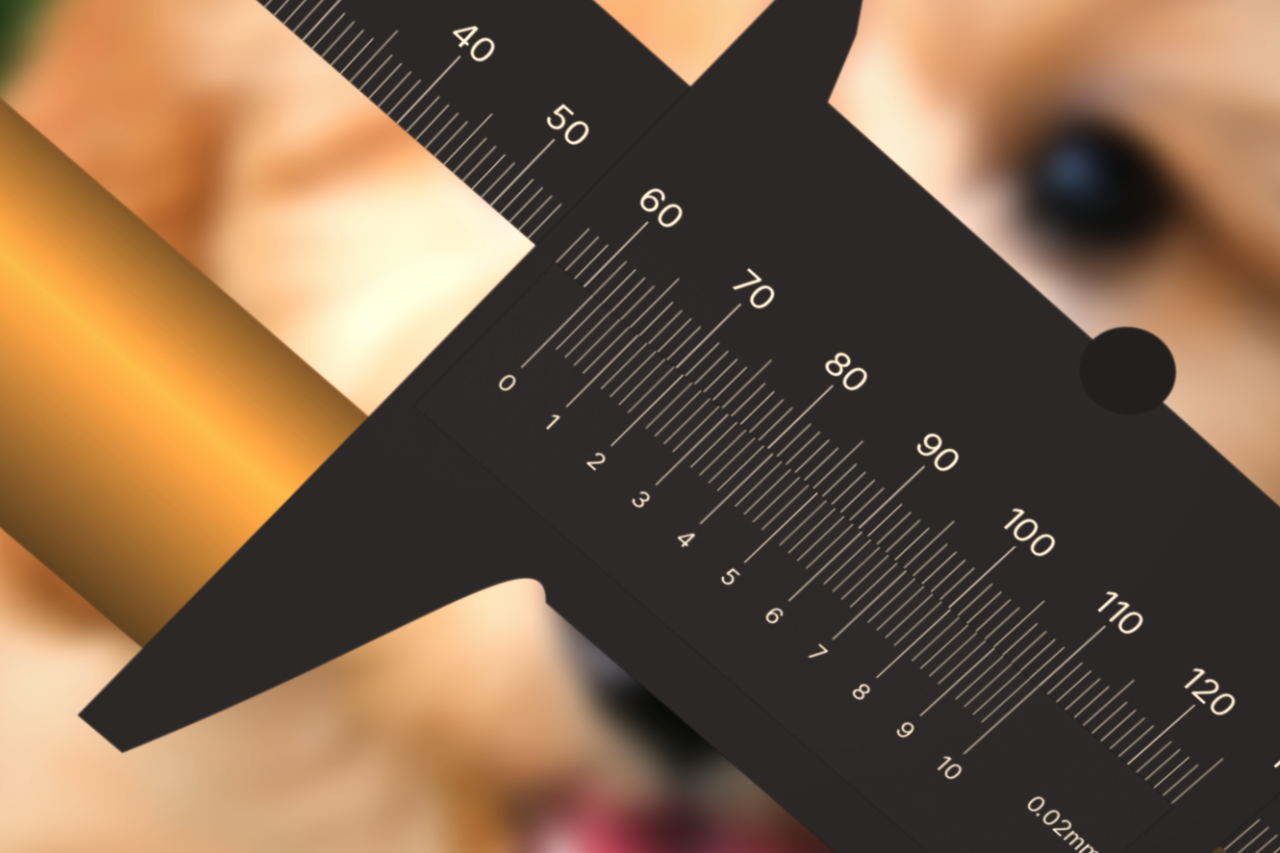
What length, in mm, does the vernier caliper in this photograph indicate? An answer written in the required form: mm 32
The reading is mm 61.0
